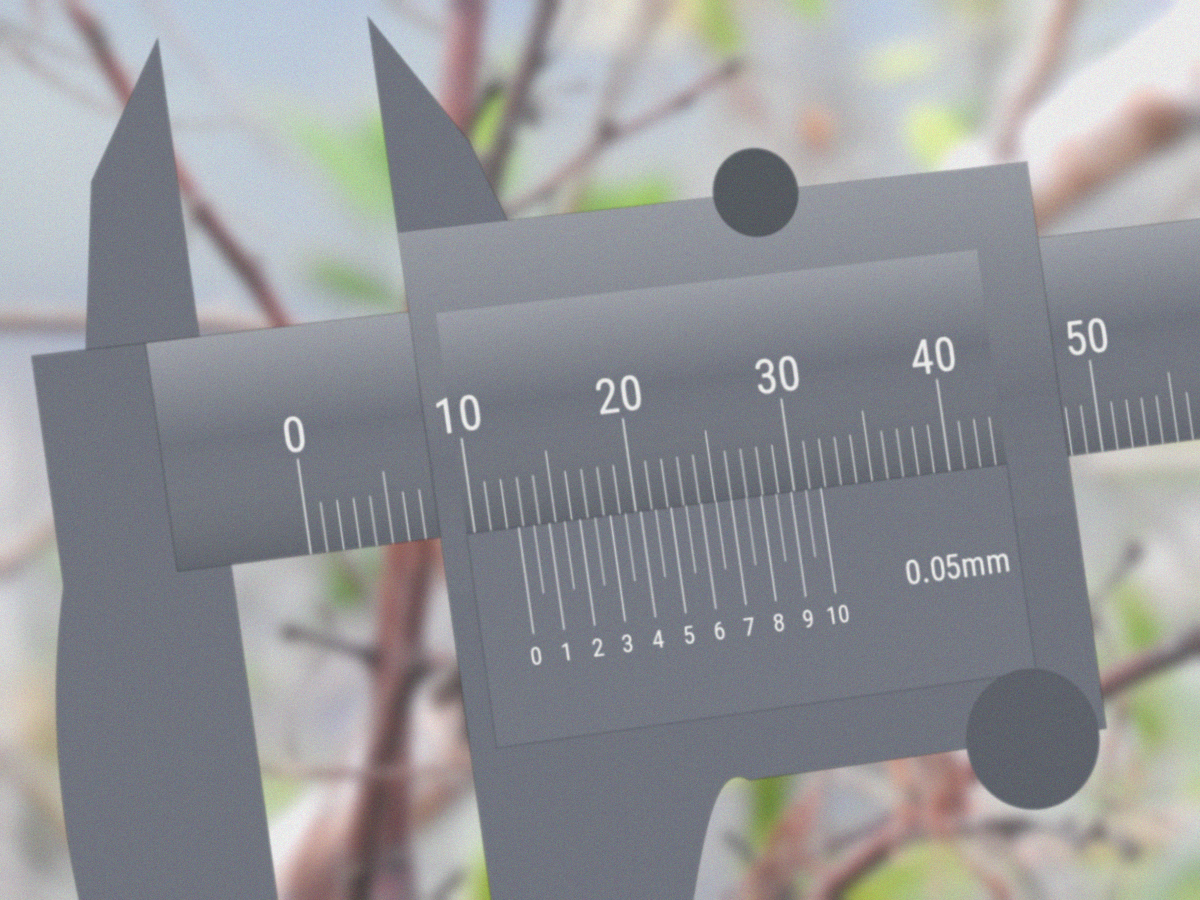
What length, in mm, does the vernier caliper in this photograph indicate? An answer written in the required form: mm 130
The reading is mm 12.7
